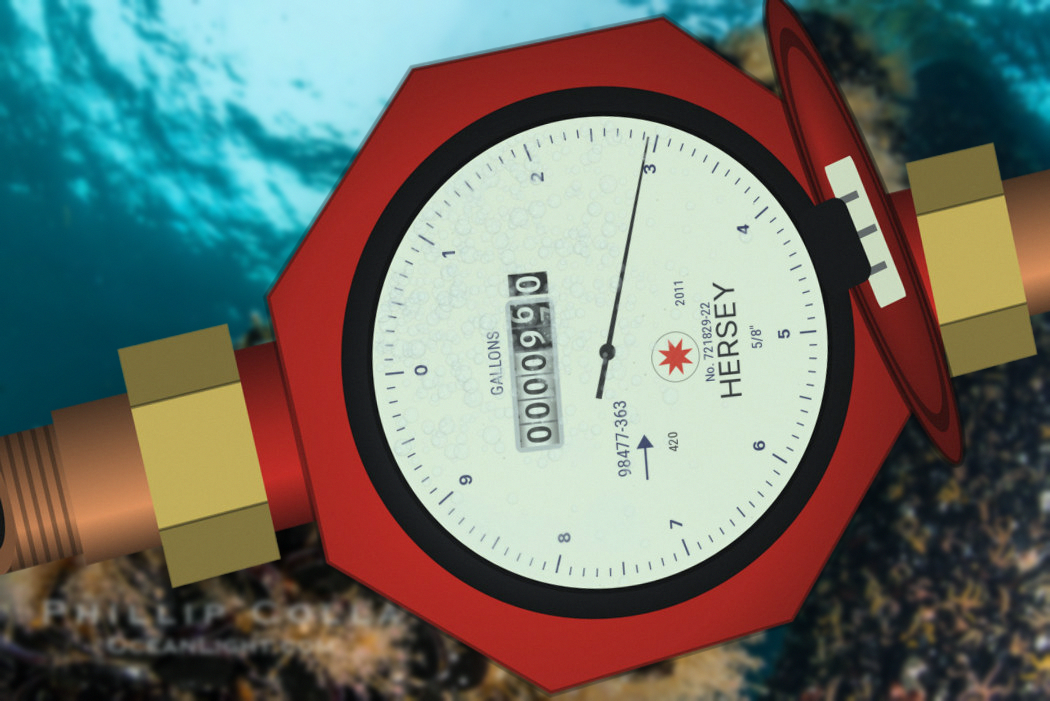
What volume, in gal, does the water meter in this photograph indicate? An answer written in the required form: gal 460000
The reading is gal 962.9
